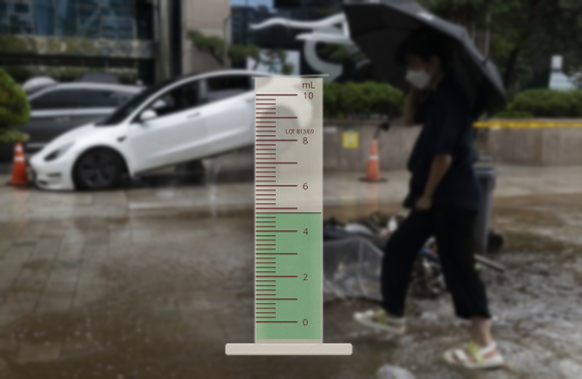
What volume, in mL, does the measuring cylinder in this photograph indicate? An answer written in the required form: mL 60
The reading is mL 4.8
